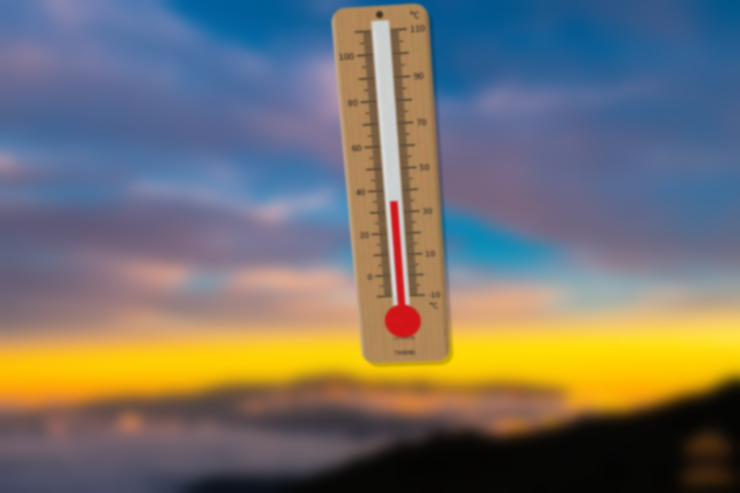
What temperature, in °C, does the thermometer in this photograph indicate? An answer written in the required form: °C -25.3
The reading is °C 35
